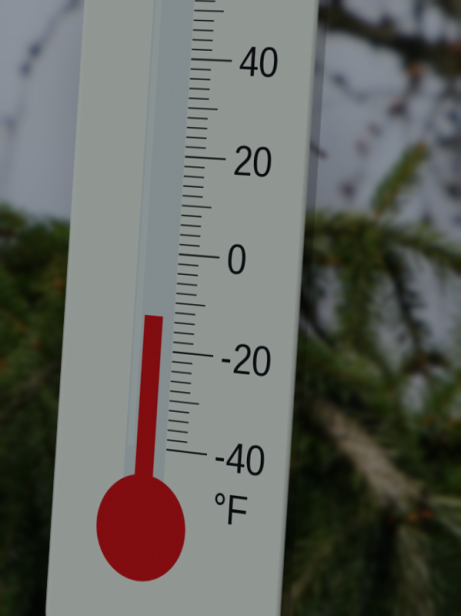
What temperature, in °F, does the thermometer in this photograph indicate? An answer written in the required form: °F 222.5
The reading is °F -13
